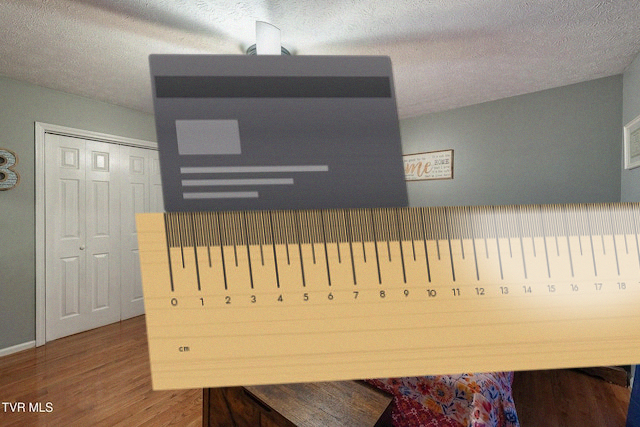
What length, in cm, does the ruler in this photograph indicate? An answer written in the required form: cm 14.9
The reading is cm 9.5
